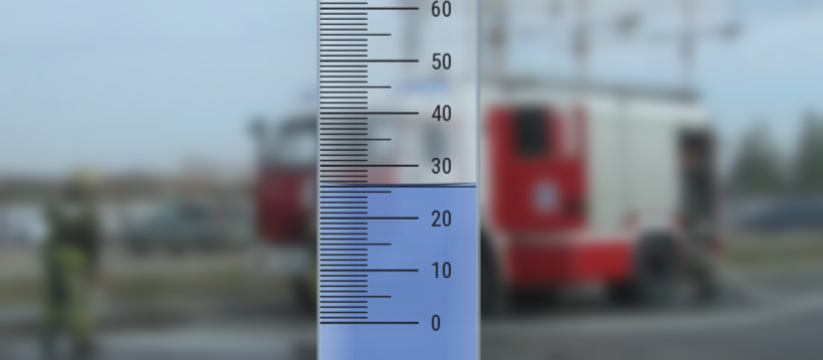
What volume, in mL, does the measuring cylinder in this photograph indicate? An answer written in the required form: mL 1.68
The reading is mL 26
